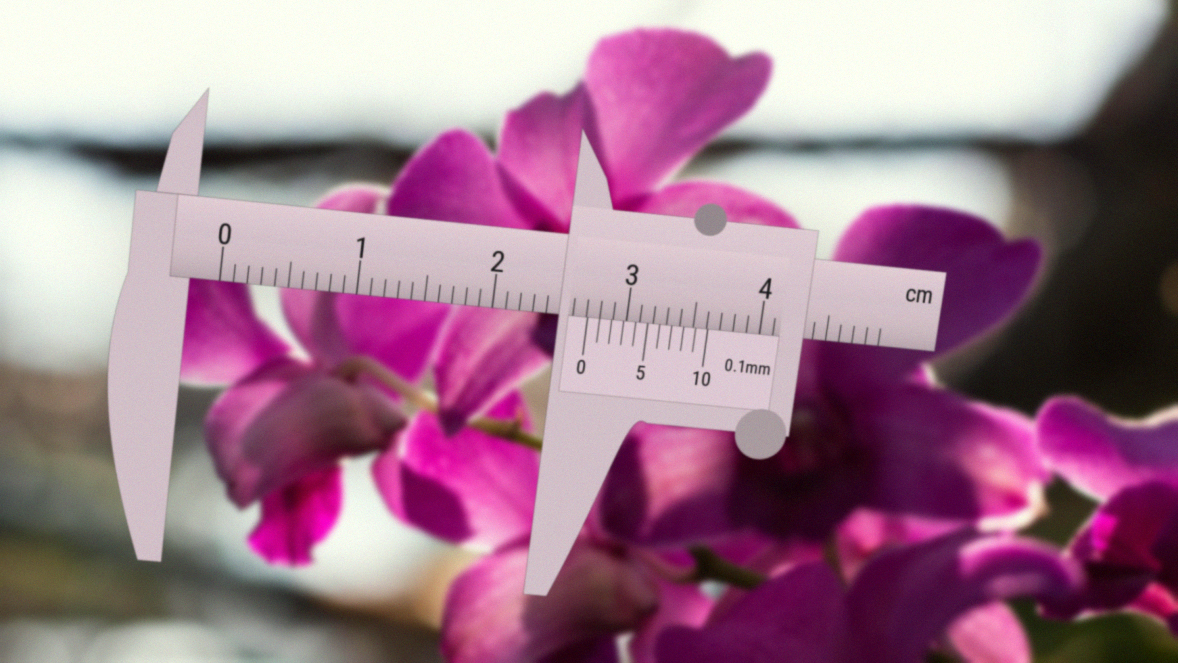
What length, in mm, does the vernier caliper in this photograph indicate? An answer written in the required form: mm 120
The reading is mm 27.1
